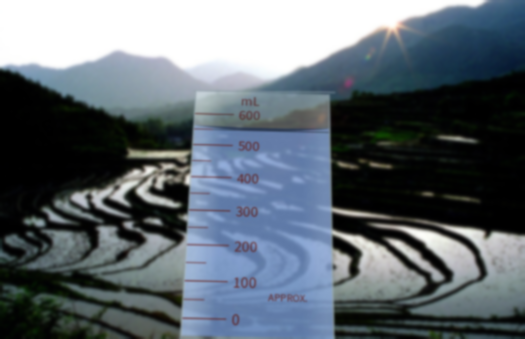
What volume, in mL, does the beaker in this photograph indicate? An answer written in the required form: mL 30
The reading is mL 550
